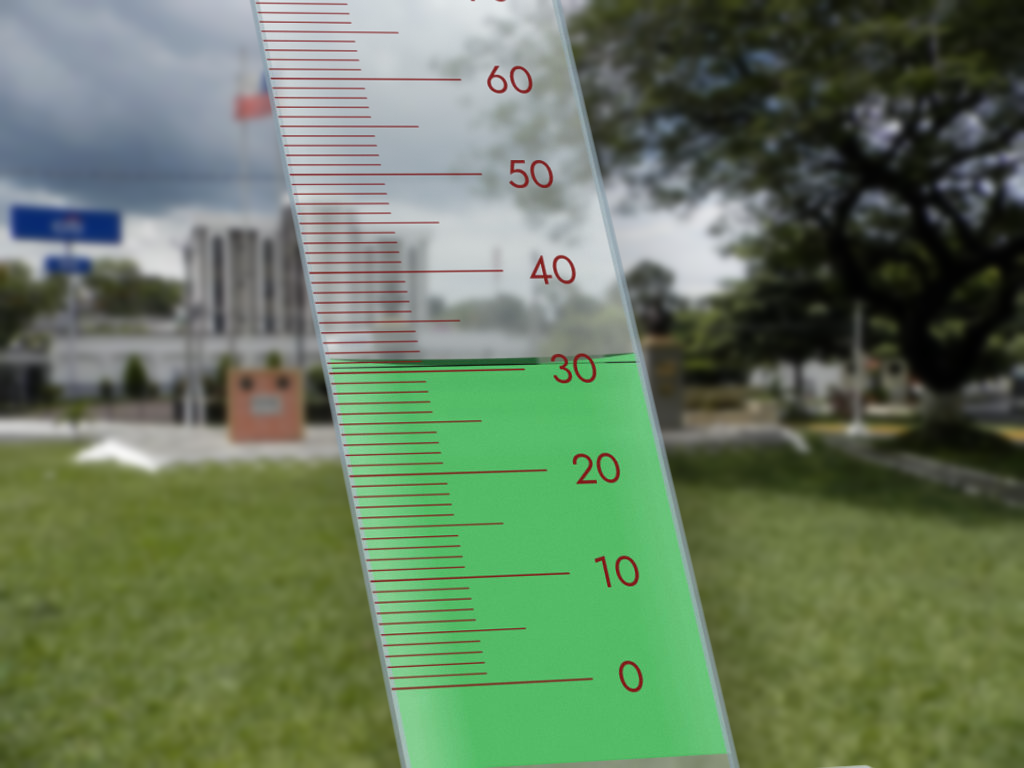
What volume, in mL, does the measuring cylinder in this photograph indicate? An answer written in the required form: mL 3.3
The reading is mL 30.5
